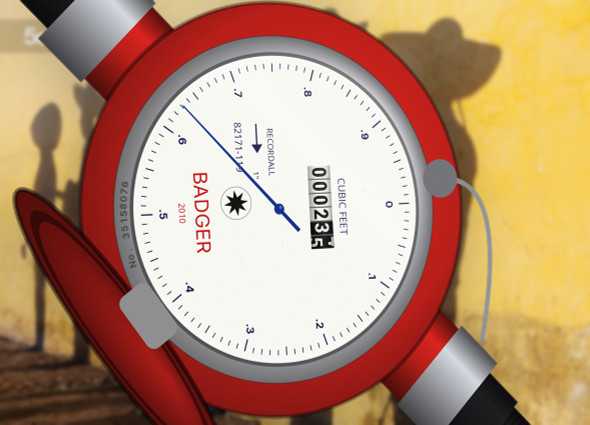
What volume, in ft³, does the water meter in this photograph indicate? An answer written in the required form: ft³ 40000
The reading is ft³ 234.63
